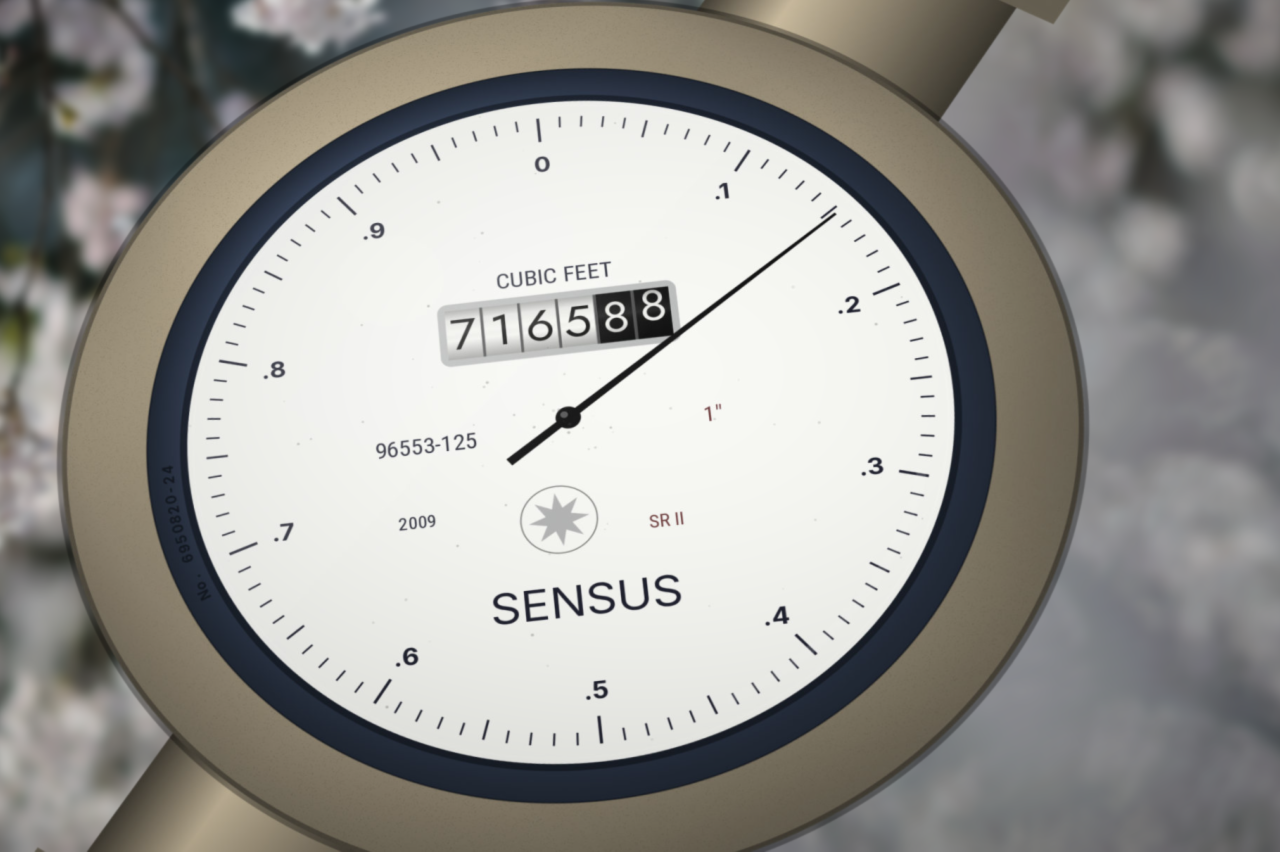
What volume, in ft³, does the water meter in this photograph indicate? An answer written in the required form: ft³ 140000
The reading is ft³ 716588.15
